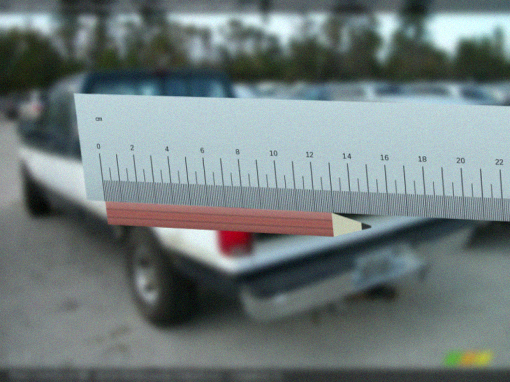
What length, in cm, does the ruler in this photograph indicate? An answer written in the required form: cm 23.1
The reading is cm 15
